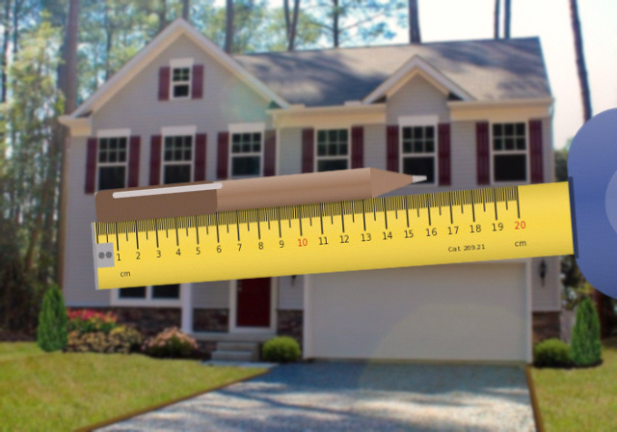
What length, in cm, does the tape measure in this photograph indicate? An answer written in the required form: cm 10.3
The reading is cm 16
